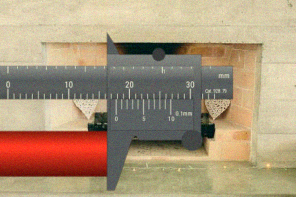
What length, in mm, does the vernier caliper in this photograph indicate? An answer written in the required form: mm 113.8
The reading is mm 17.8
